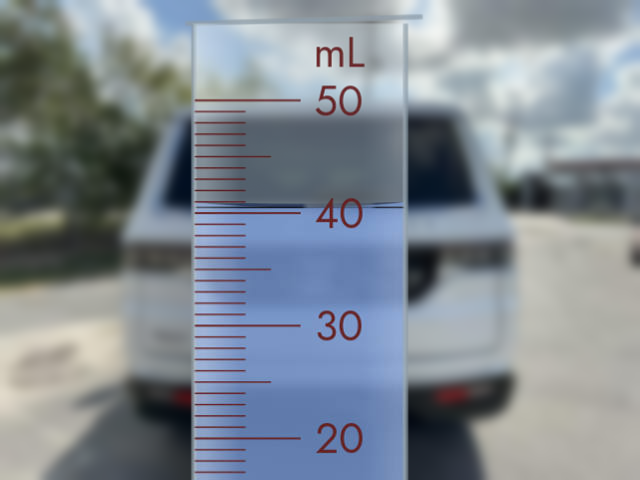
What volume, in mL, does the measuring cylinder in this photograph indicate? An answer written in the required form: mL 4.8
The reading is mL 40.5
